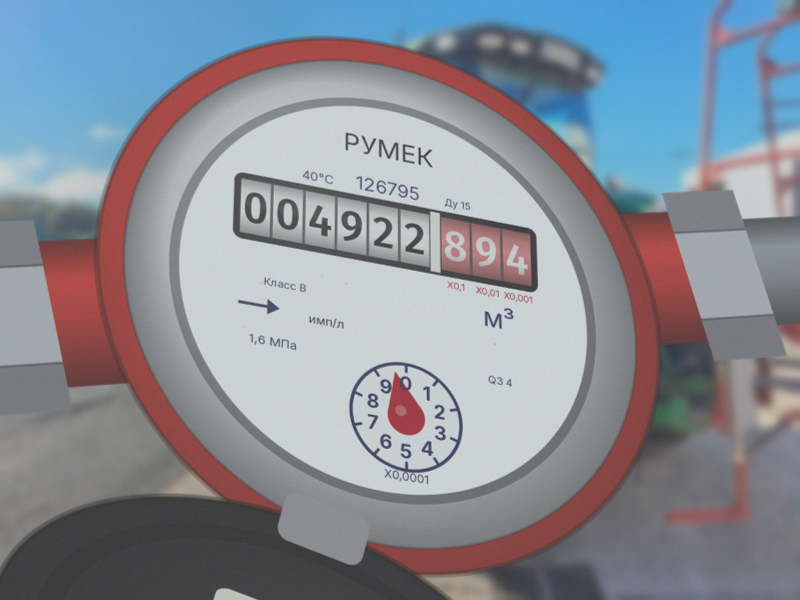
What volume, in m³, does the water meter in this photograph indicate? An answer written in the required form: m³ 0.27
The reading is m³ 4922.8939
